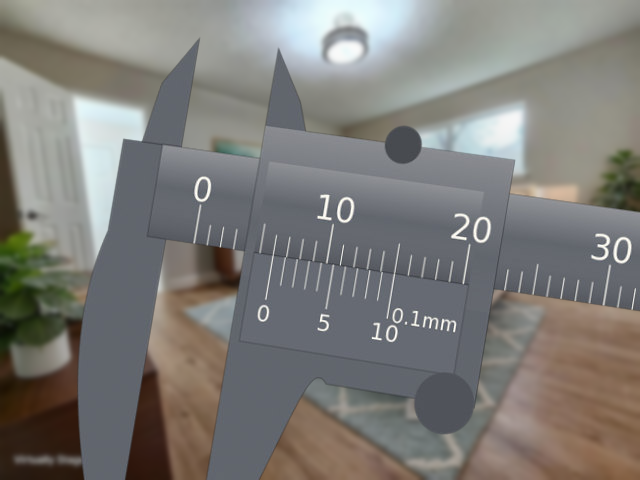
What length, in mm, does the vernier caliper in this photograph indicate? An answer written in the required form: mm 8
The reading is mm 6.0
